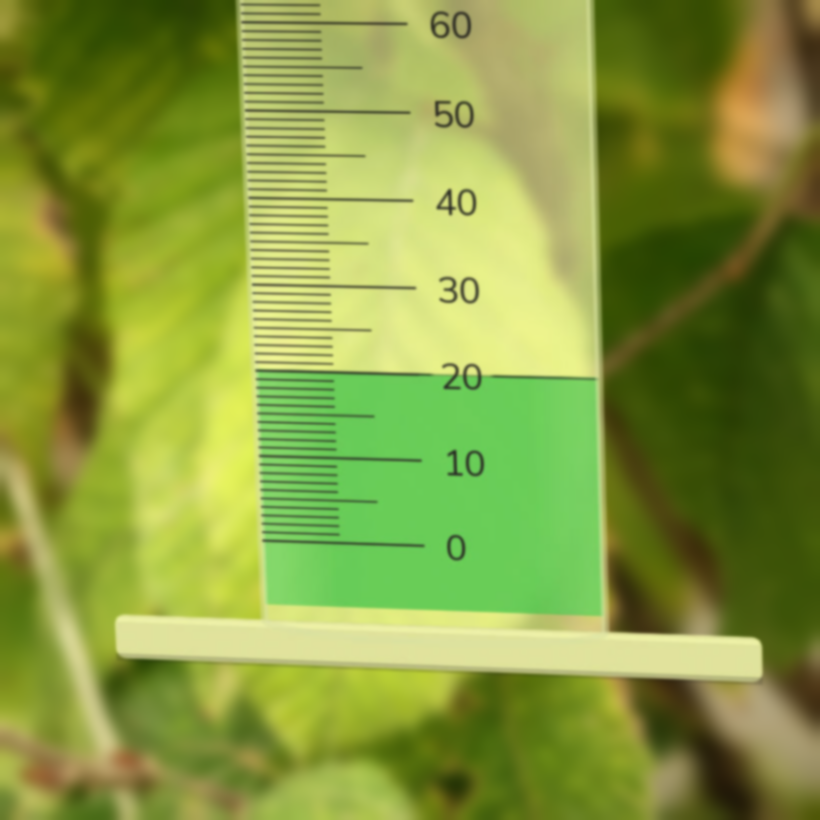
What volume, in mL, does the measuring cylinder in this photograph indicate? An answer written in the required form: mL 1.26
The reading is mL 20
